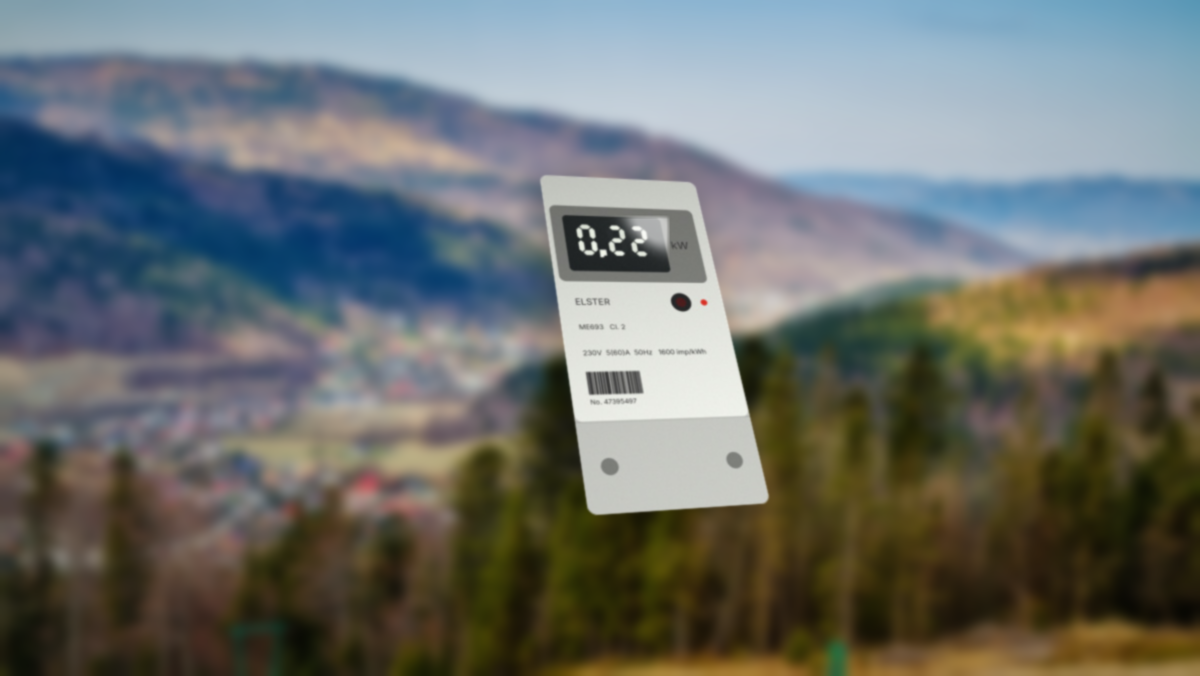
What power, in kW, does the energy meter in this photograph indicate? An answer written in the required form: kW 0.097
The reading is kW 0.22
